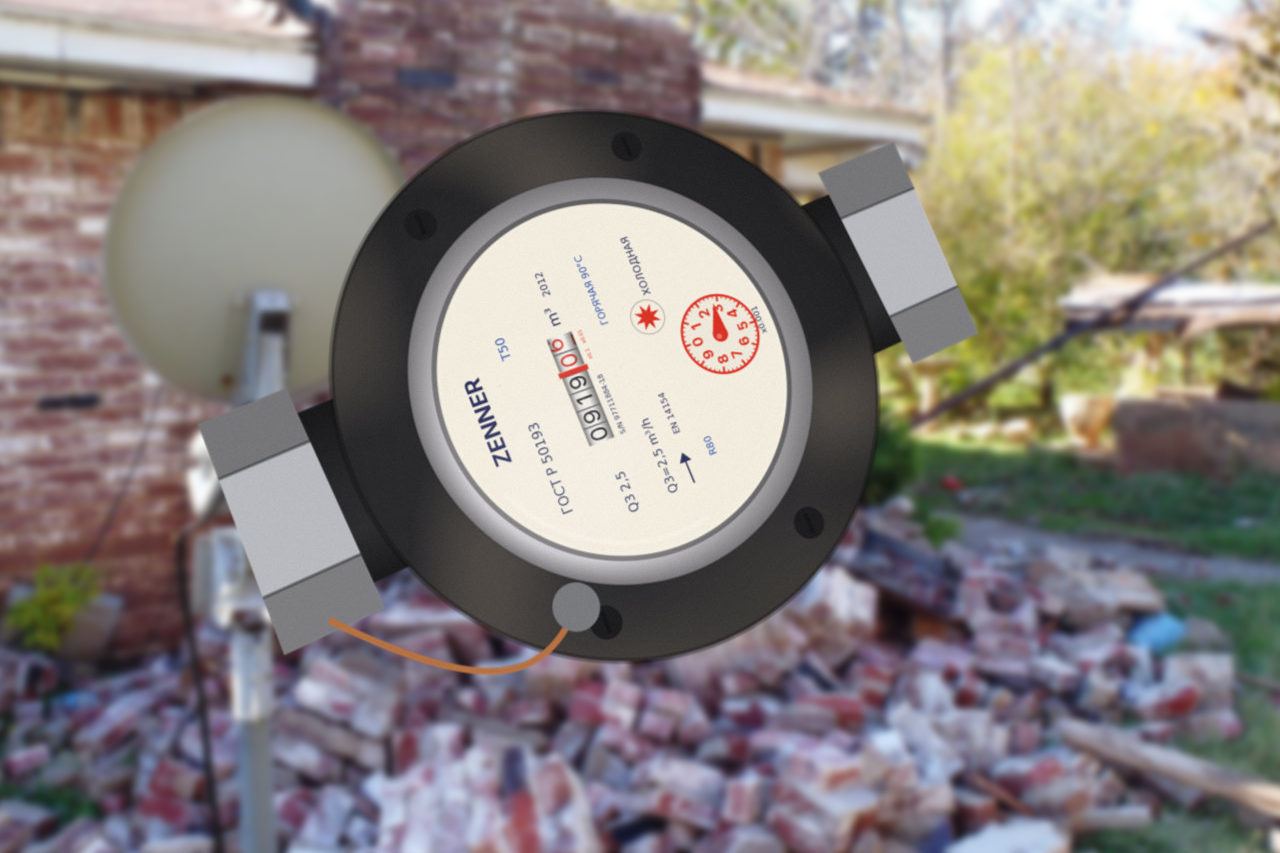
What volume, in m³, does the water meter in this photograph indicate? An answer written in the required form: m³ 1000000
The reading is m³ 919.062
